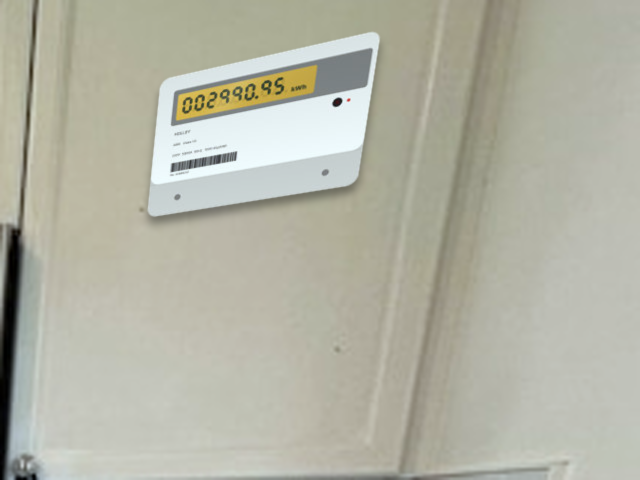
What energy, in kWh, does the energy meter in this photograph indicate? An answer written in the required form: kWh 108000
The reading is kWh 2990.95
